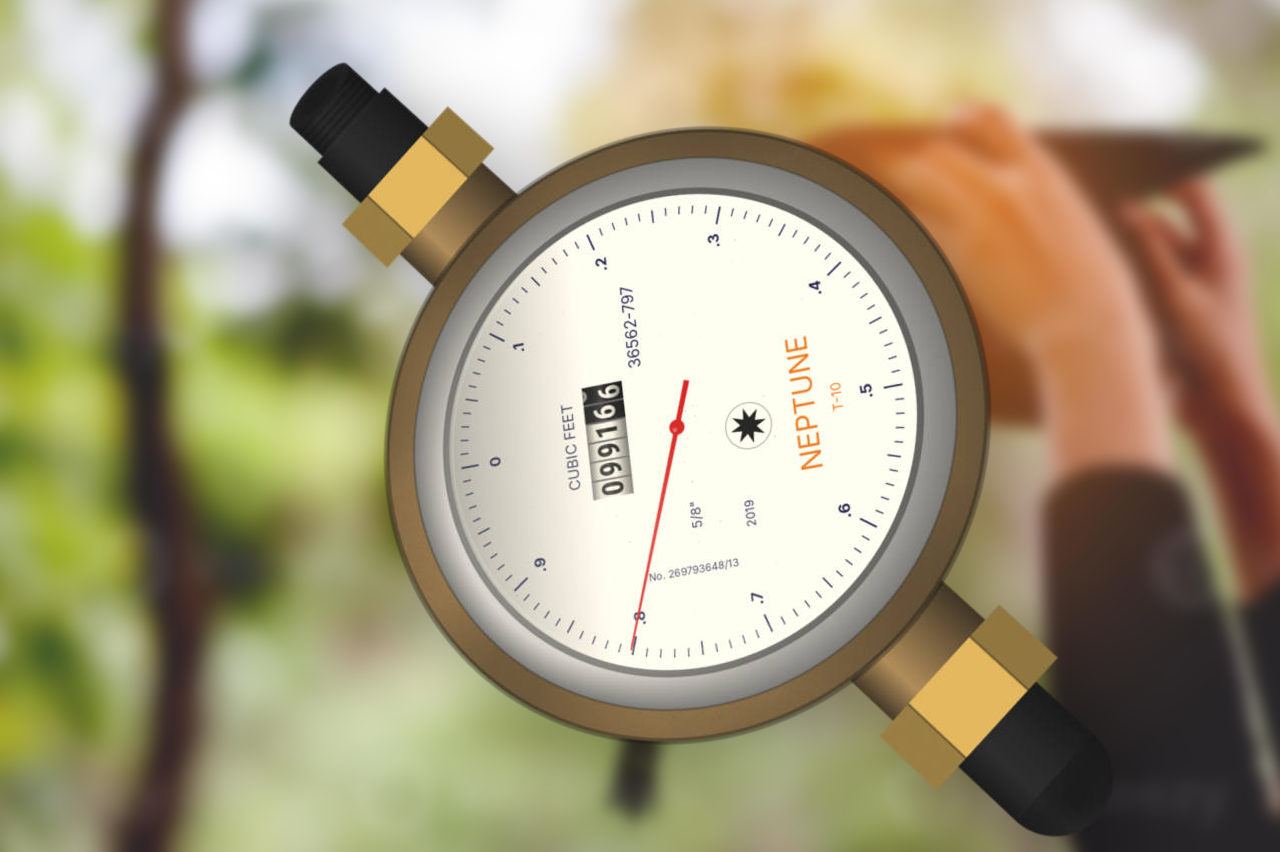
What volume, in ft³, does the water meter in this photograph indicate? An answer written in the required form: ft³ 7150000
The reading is ft³ 99165.80
